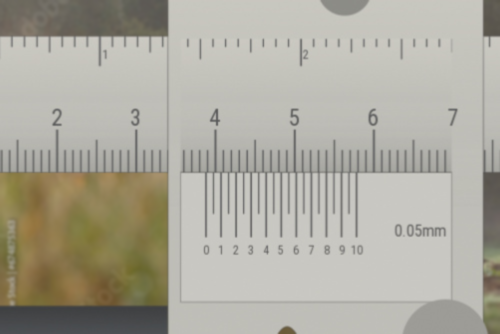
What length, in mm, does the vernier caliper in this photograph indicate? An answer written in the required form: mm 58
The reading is mm 38.8
